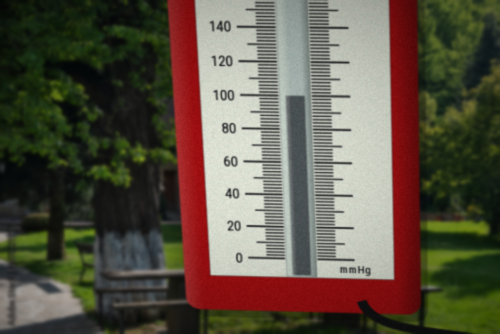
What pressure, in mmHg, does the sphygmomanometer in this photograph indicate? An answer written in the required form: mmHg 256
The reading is mmHg 100
